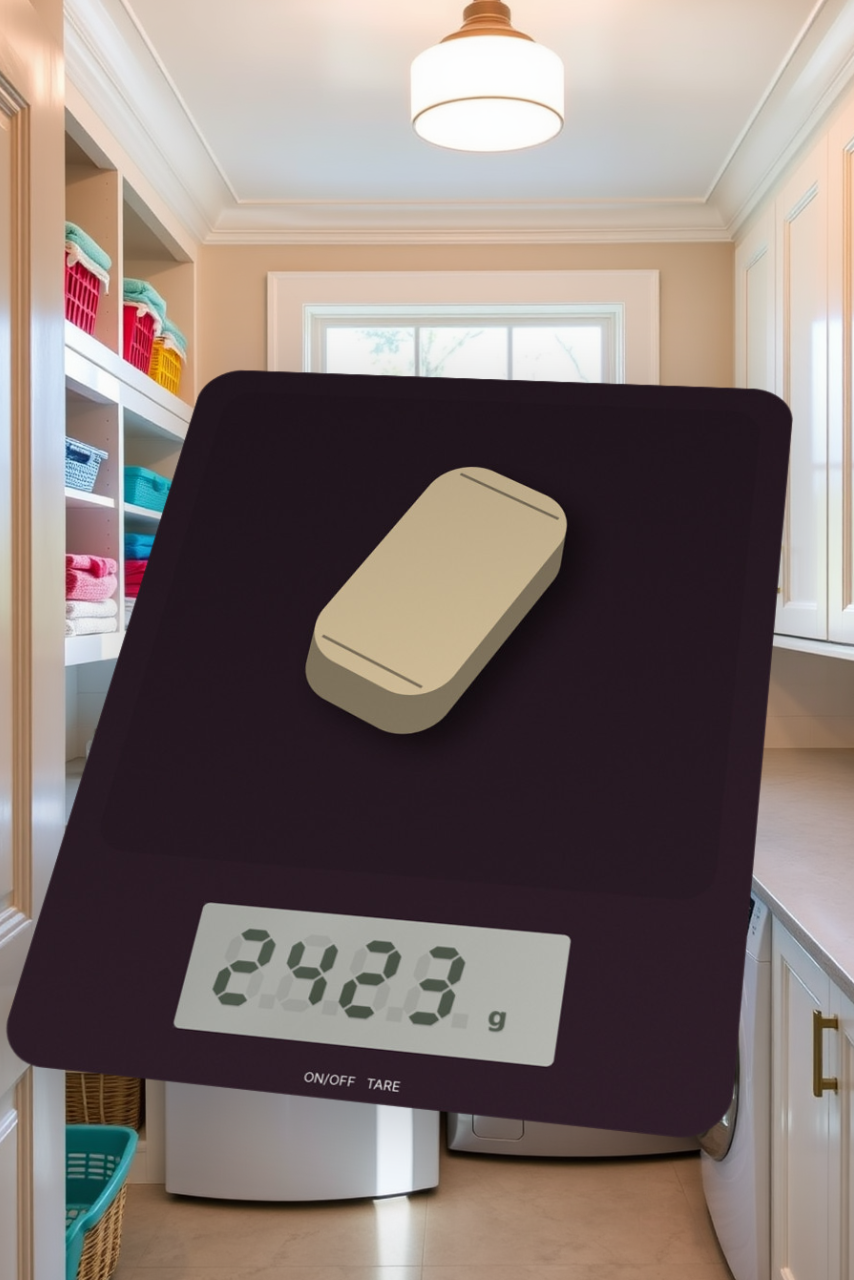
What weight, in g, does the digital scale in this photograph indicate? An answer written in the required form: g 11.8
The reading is g 2423
